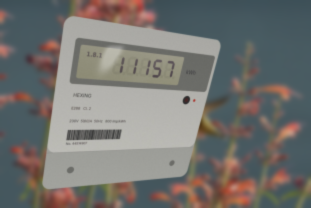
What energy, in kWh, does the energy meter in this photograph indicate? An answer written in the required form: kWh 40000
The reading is kWh 11157
